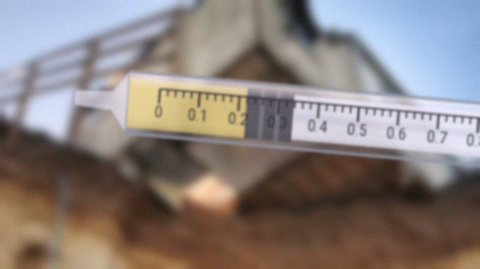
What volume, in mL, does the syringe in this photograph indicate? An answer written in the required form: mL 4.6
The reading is mL 0.22
